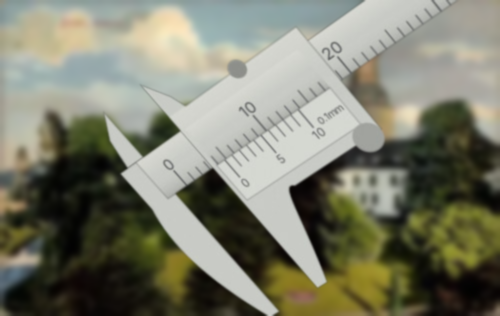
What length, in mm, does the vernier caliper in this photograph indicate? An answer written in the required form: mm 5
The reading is mm 4.8
